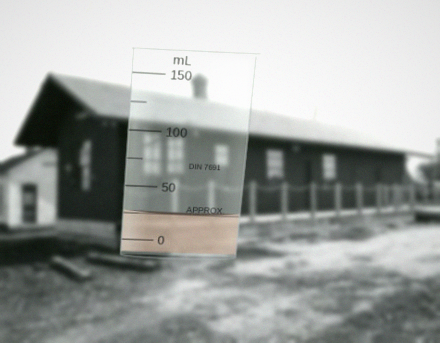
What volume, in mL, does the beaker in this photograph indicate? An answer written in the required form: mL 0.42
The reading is mL 25
